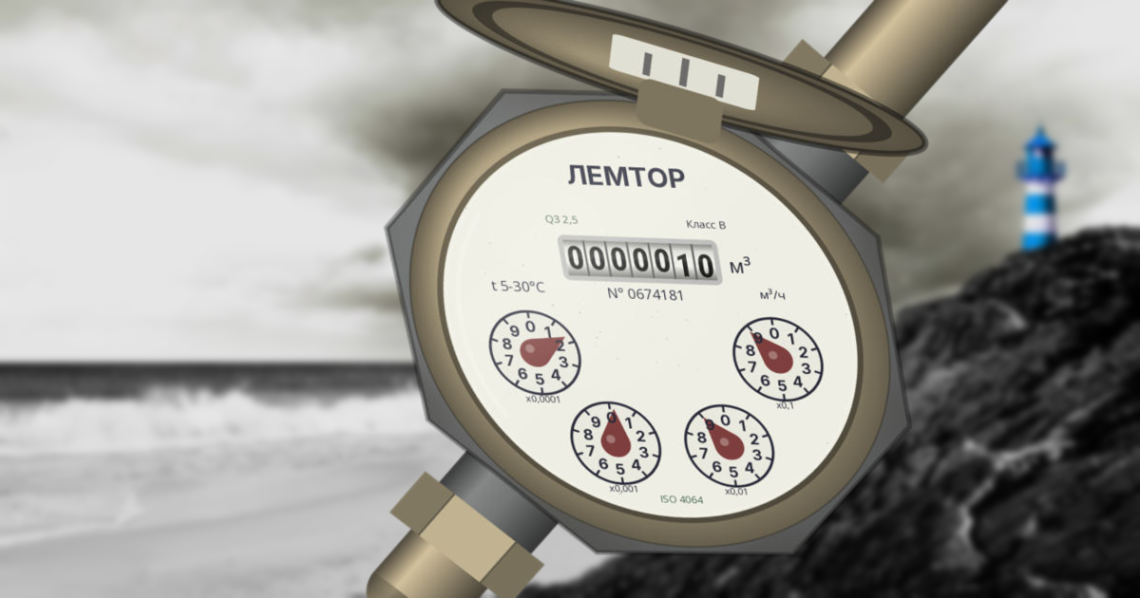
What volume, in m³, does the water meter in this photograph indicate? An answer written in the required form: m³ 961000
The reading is m³ 9.8901
